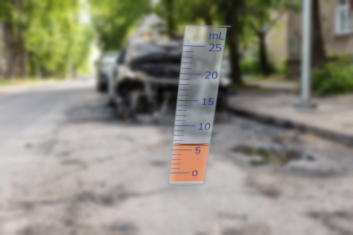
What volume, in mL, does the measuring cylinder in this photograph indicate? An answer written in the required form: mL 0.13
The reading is mL 6
